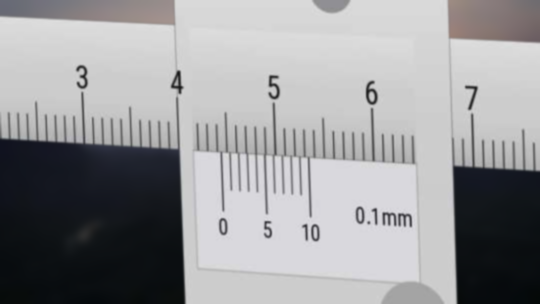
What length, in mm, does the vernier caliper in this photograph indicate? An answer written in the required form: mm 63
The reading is mm 44.4
